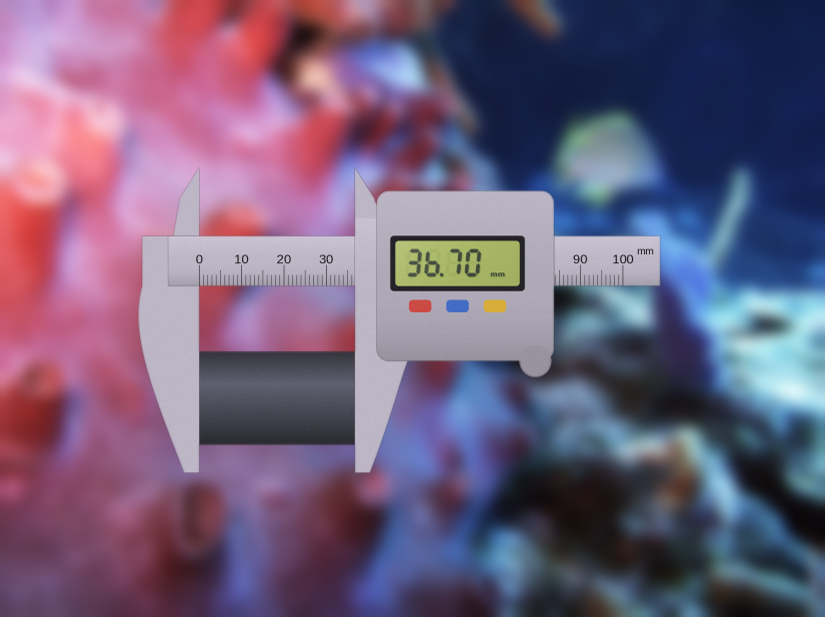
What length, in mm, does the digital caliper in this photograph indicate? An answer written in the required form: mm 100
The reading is mm 36.70
